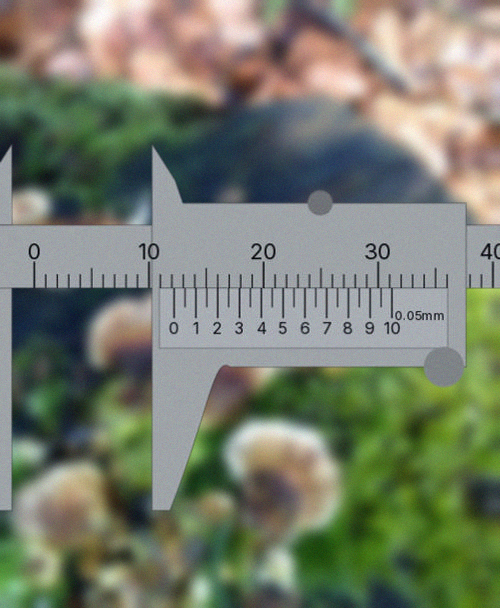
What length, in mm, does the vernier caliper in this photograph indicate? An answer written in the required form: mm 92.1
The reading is mm 12.2
